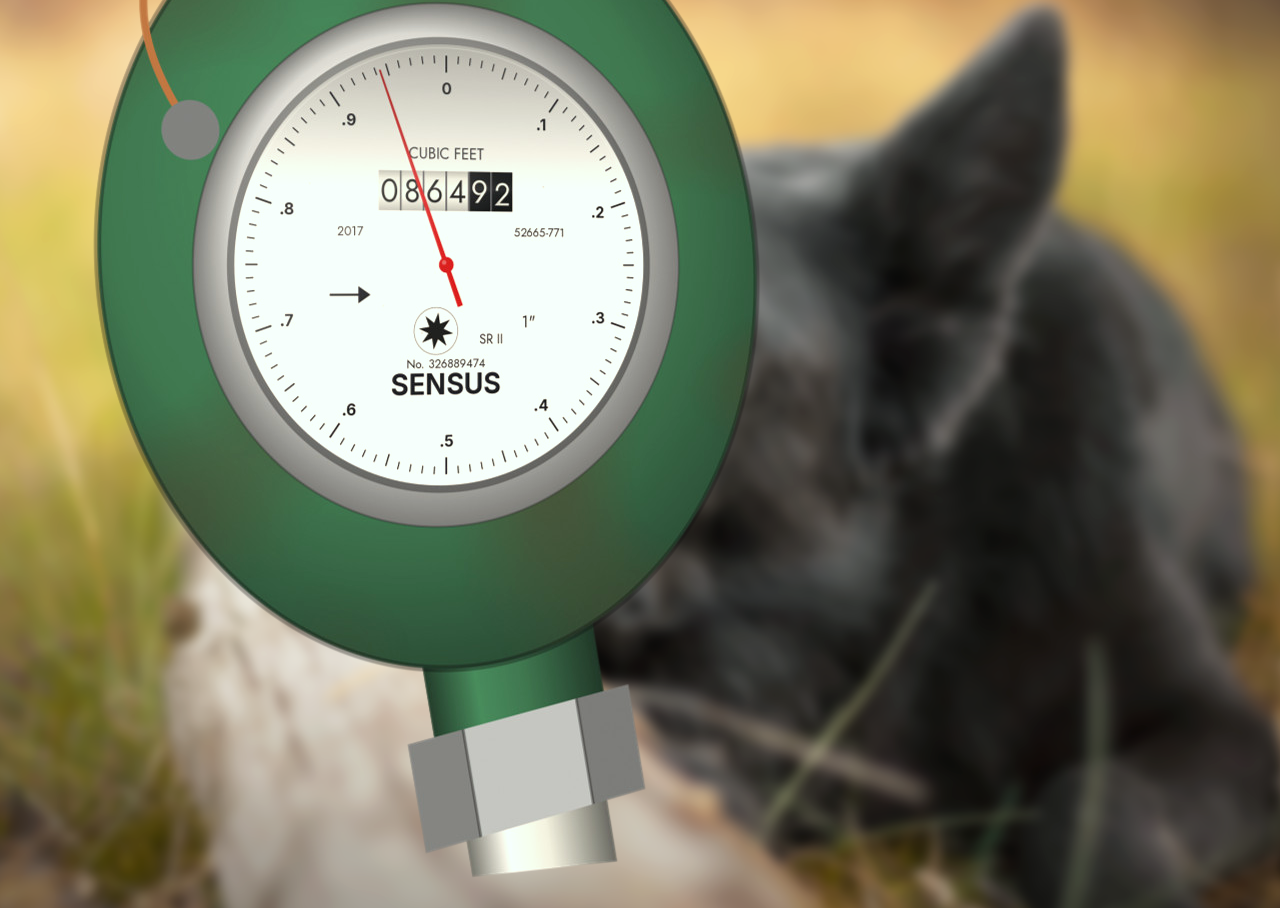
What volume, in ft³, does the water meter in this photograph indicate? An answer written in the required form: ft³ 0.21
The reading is ft³ 86491.94
